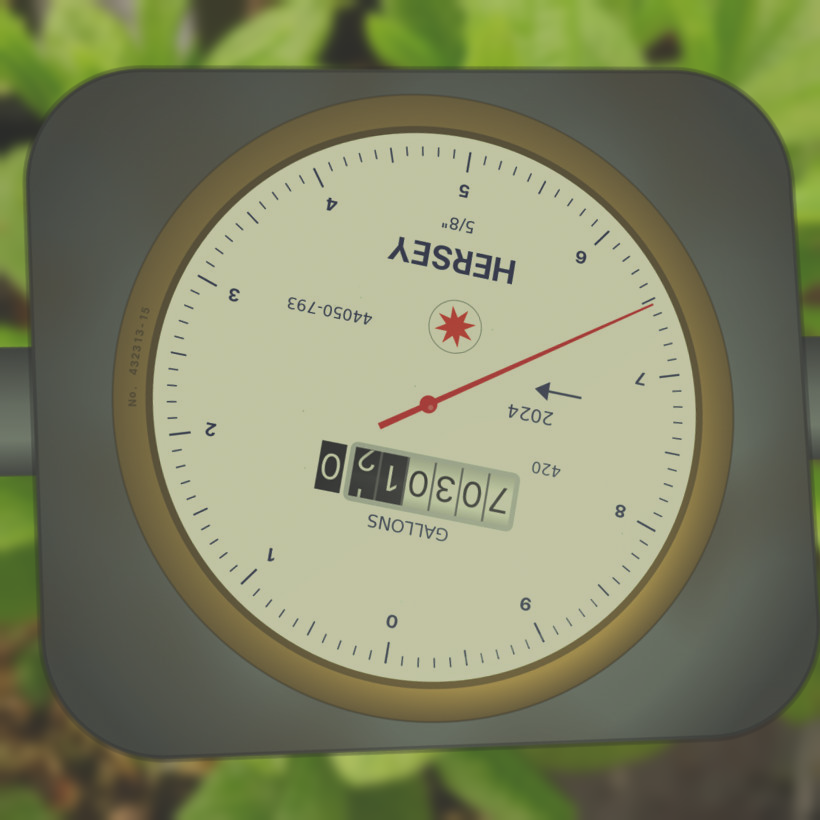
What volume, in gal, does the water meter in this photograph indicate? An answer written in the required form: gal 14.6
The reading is gal 7030116.5
